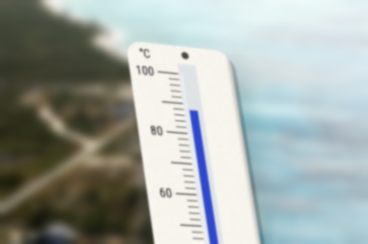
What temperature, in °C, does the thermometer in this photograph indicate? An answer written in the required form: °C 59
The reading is °C 88
